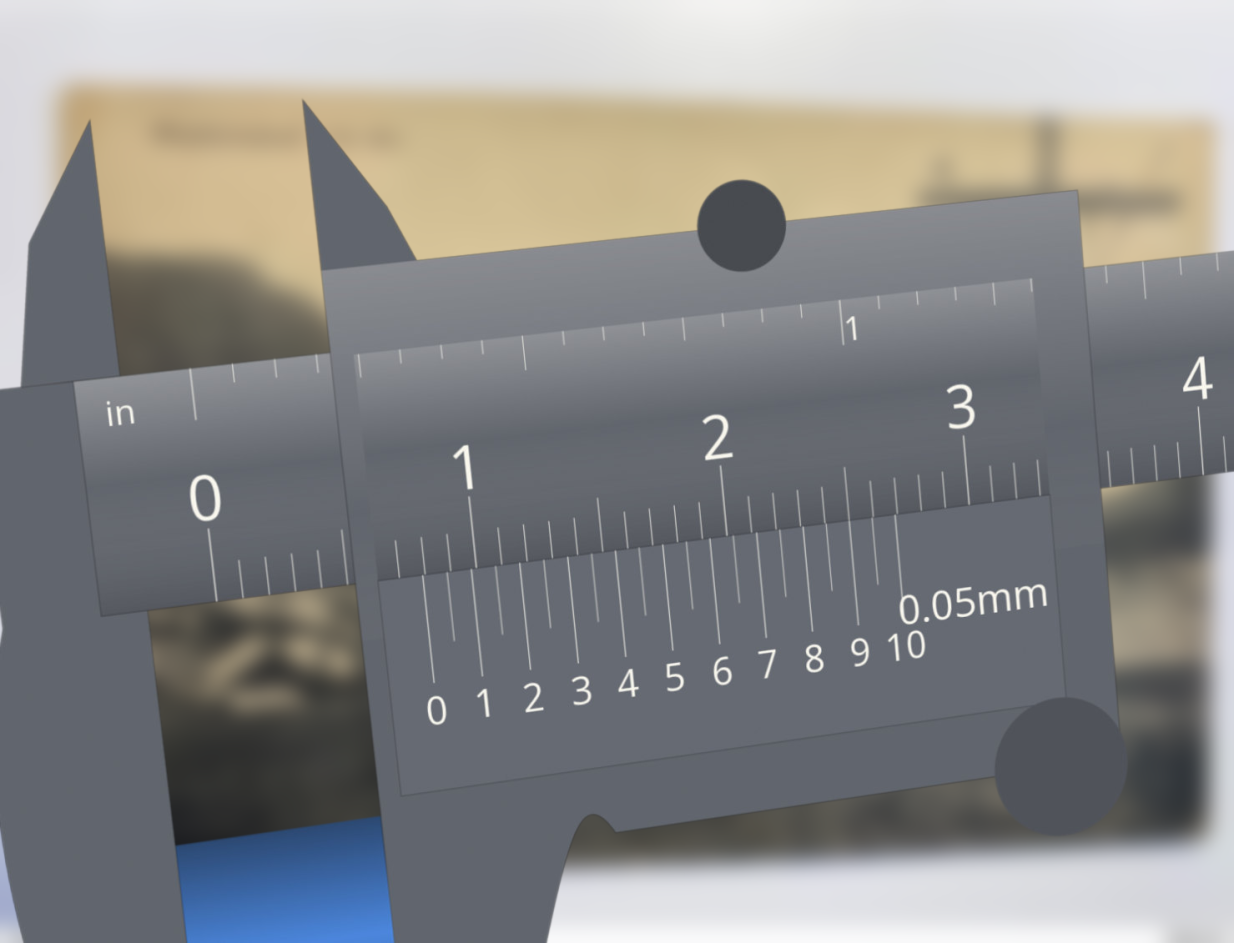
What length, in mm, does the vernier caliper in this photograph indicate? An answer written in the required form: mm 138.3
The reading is mm 7.90
